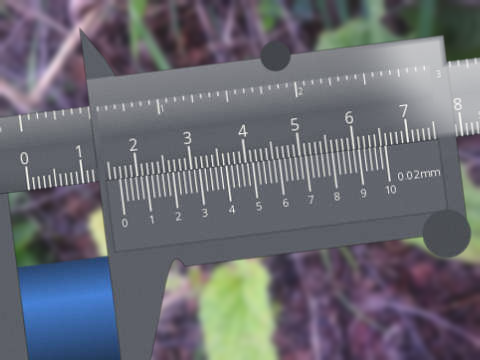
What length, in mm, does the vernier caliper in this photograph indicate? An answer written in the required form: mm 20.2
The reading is mm 16.8
